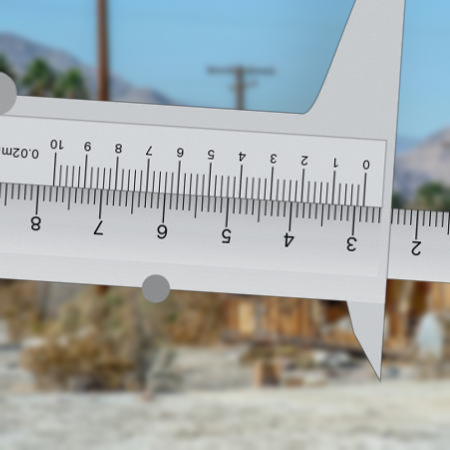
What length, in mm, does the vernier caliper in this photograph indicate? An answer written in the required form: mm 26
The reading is mm 28.6
